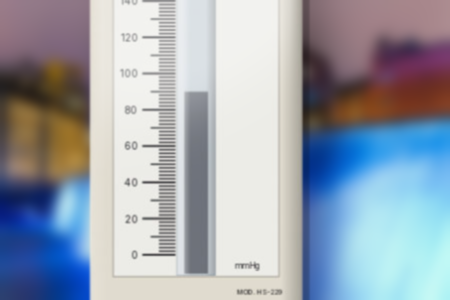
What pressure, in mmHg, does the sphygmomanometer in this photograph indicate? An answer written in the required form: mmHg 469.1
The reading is mmHg 90
